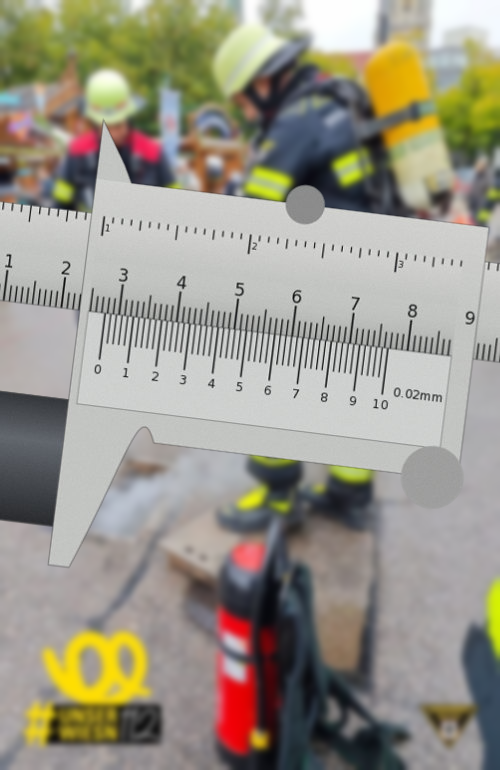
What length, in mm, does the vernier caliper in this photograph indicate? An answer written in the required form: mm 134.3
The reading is mm 27.6
